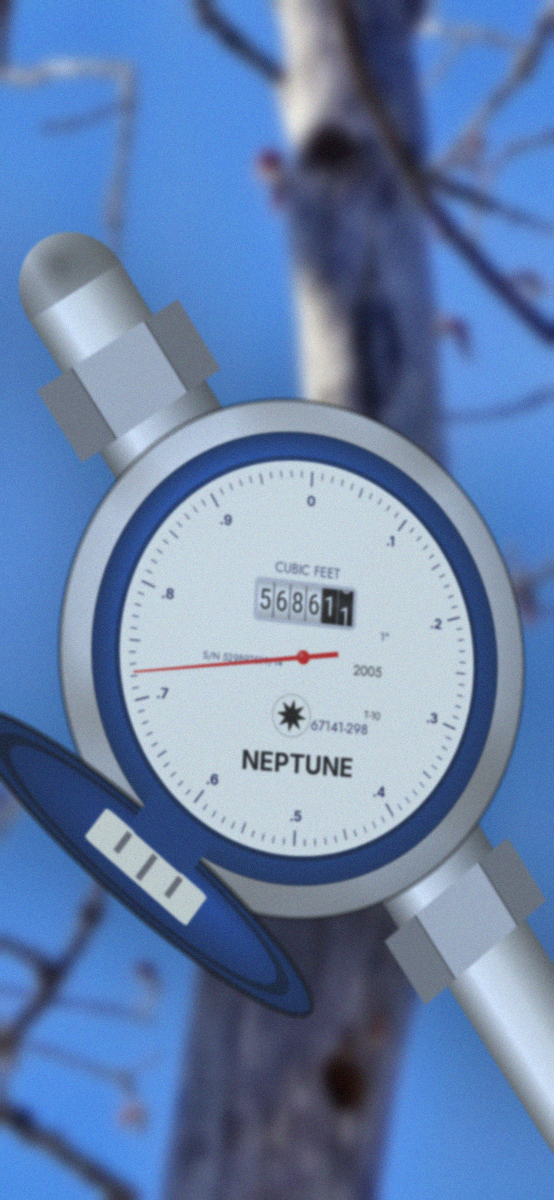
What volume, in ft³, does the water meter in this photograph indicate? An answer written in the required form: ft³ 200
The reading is ft³ 568610.72
